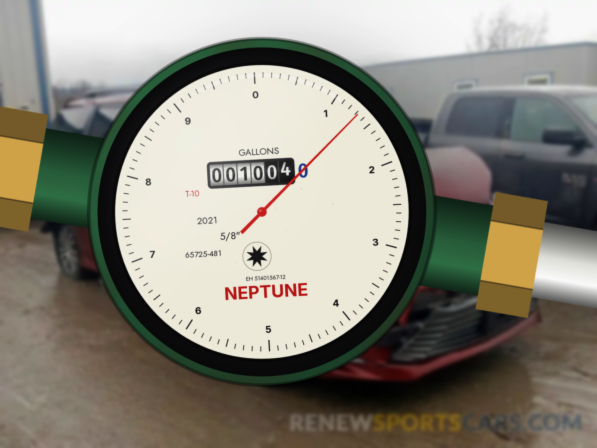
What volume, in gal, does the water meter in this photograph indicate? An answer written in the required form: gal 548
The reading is gal 10041.3
